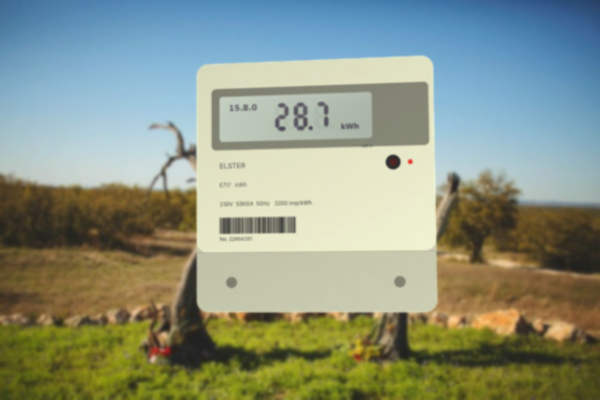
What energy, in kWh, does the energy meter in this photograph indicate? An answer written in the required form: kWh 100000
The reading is kWh 28.7
